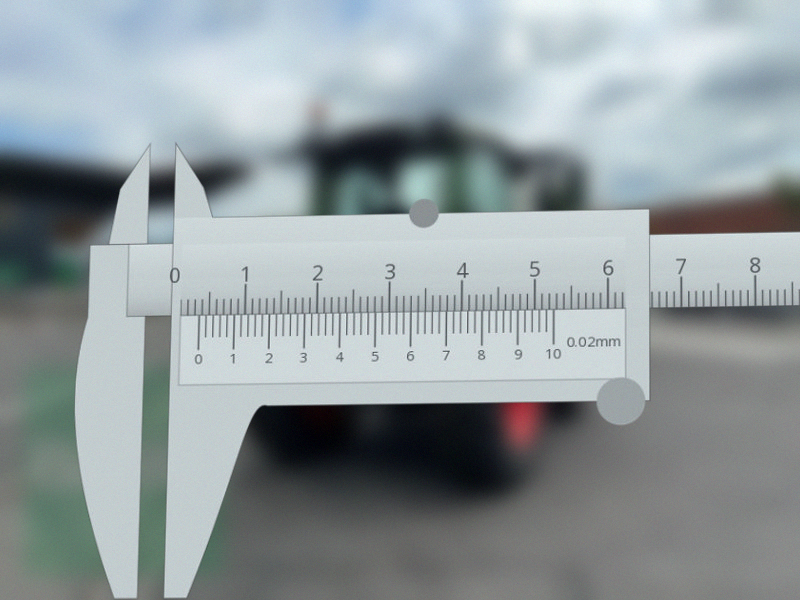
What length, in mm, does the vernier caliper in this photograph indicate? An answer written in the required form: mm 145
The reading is mm 3.6
